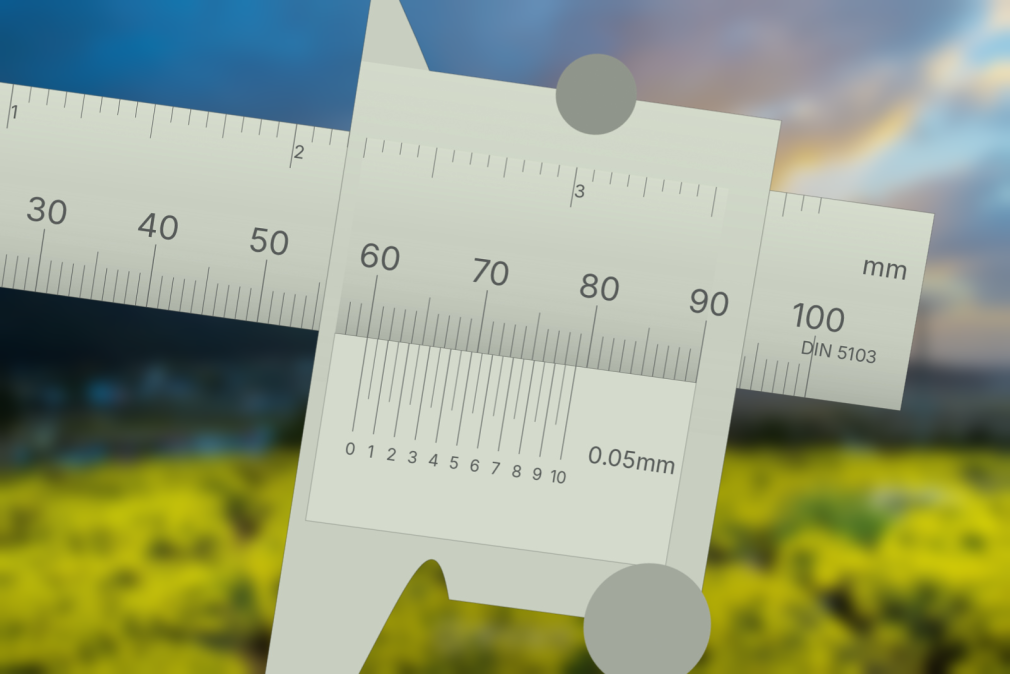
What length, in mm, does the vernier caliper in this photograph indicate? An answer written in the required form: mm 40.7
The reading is mm 60.0
